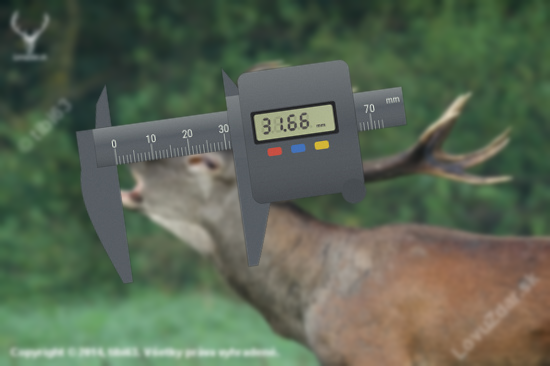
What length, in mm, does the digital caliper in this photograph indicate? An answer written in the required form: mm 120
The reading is mm 31.66
